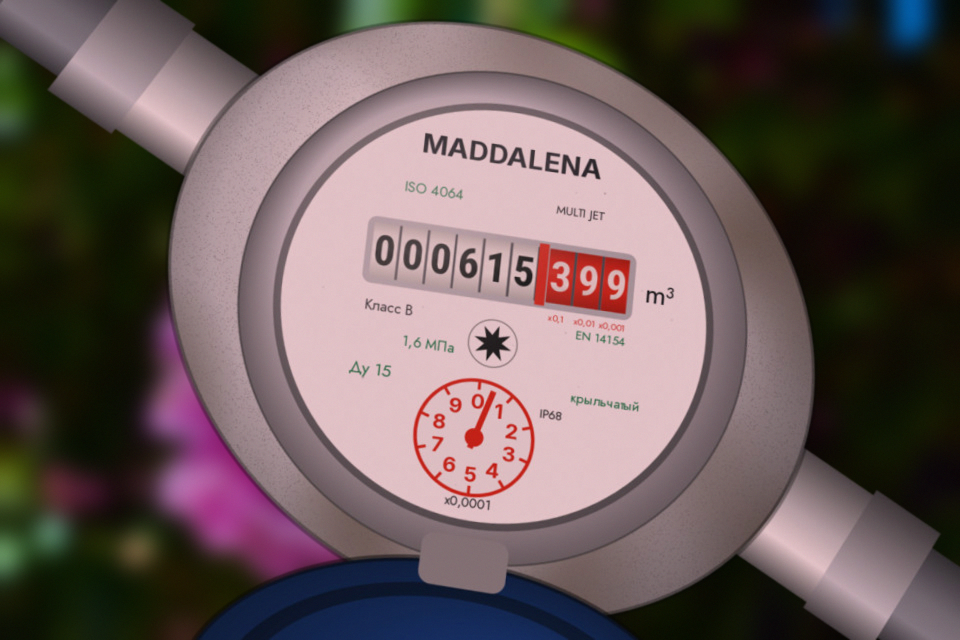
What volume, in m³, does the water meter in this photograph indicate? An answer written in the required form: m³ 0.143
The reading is m³ 615.3990
